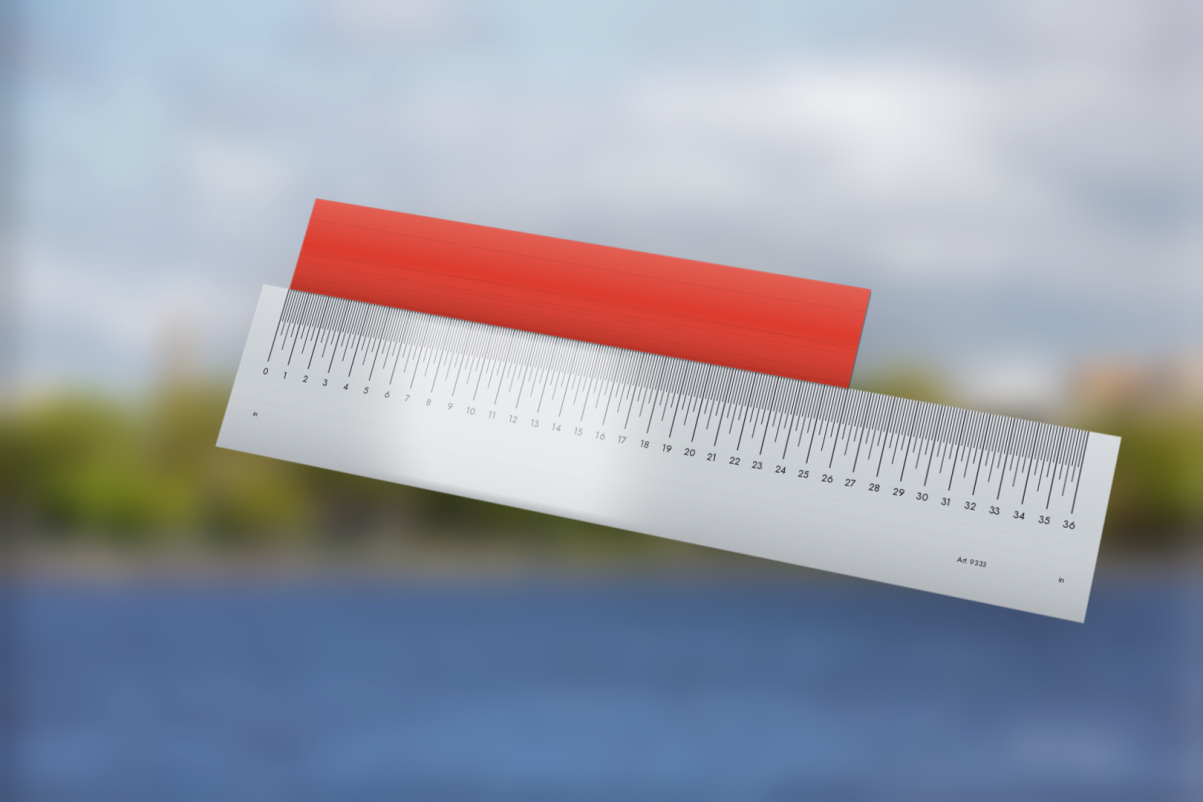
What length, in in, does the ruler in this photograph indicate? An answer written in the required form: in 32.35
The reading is in 26
